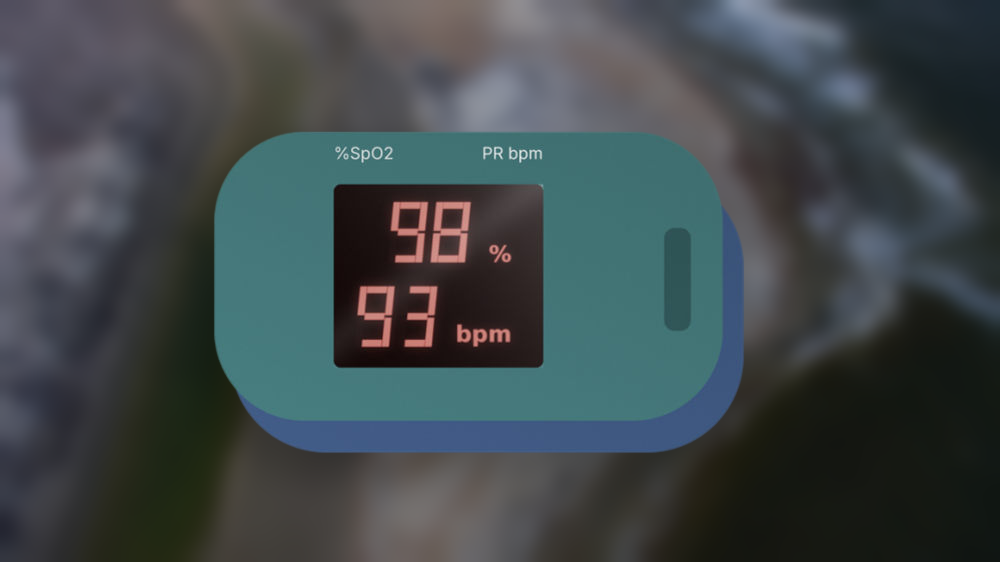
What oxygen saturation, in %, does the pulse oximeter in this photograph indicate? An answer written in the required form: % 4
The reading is % 98
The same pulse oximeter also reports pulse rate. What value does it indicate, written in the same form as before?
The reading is bpm 93
